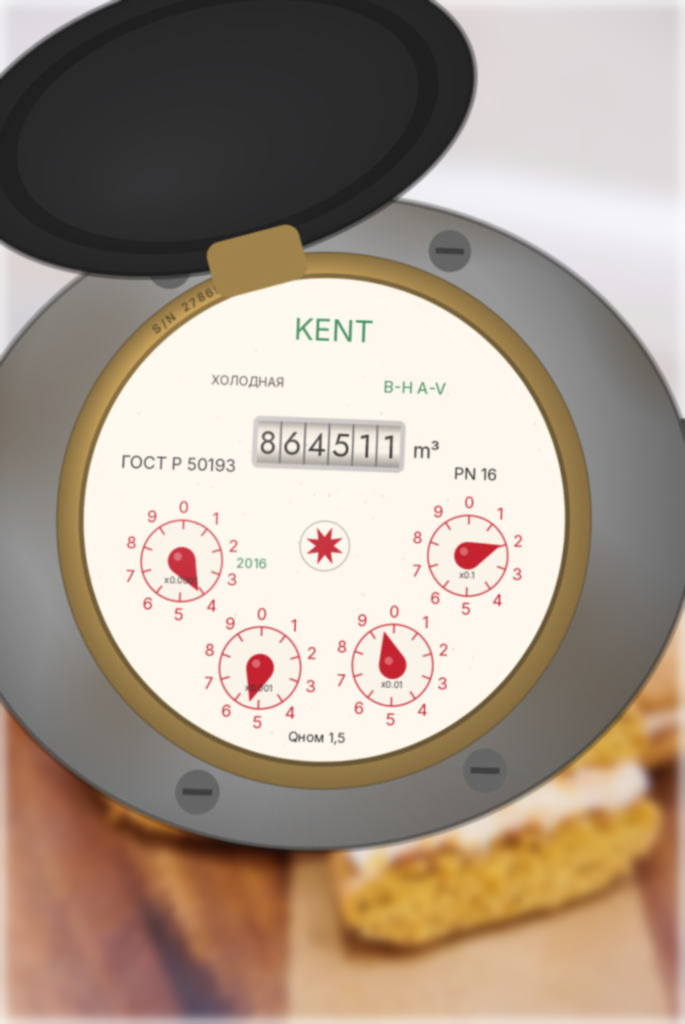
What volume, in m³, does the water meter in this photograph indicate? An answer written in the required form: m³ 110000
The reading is m³ 864511.1954
